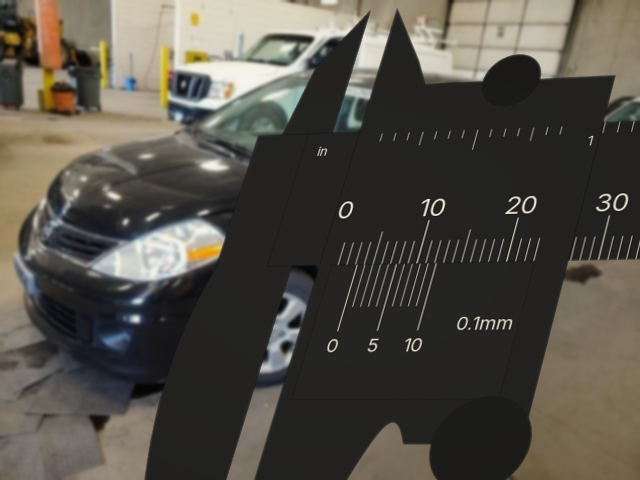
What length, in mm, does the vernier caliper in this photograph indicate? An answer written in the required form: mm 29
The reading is mm 3.2
